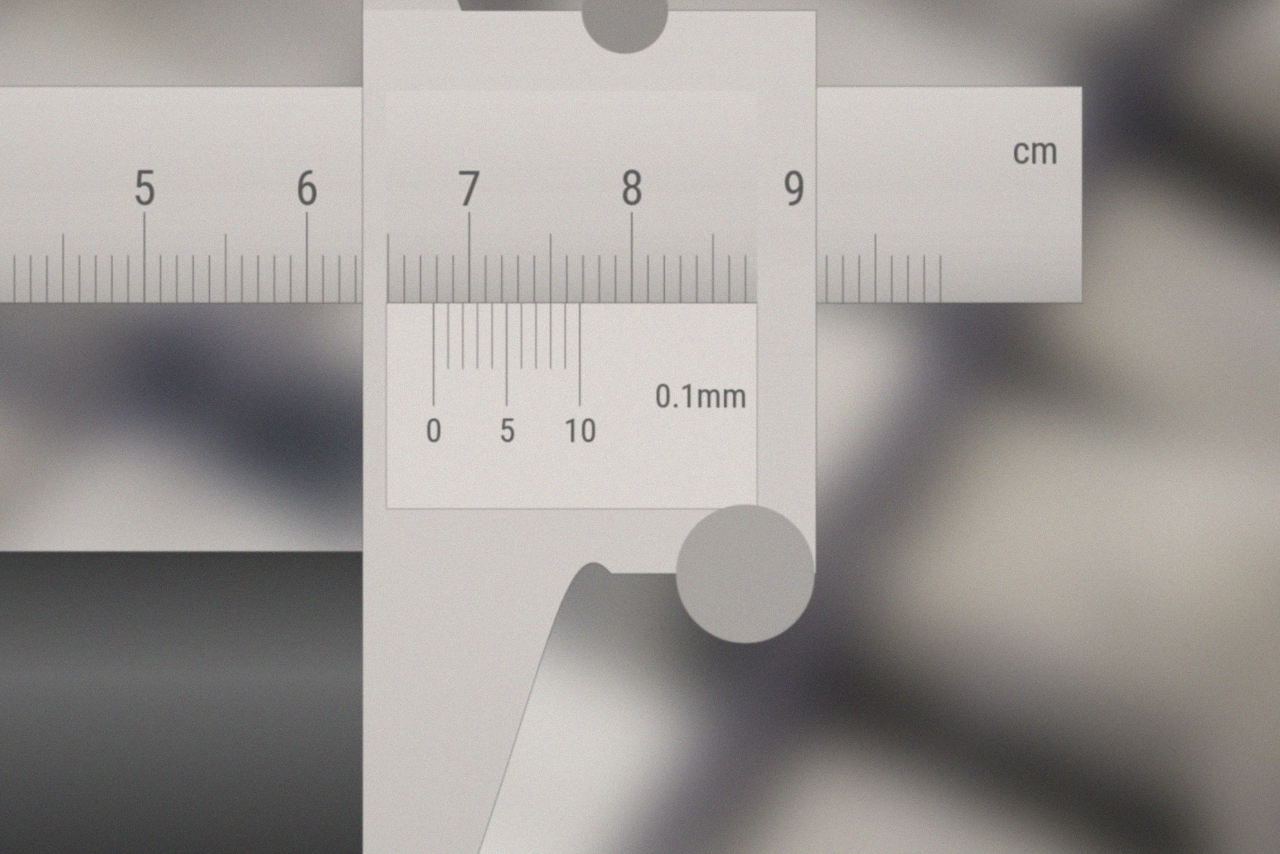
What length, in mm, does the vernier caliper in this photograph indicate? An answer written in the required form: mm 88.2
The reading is mm 67.8
